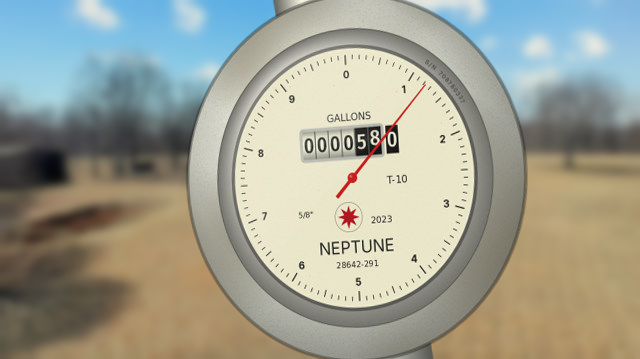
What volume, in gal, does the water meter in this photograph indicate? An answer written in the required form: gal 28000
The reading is gal 581.2
